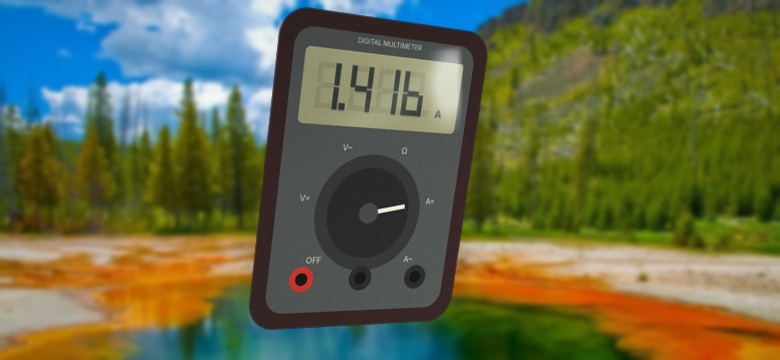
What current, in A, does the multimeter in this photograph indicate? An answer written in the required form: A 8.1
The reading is A 1.416
